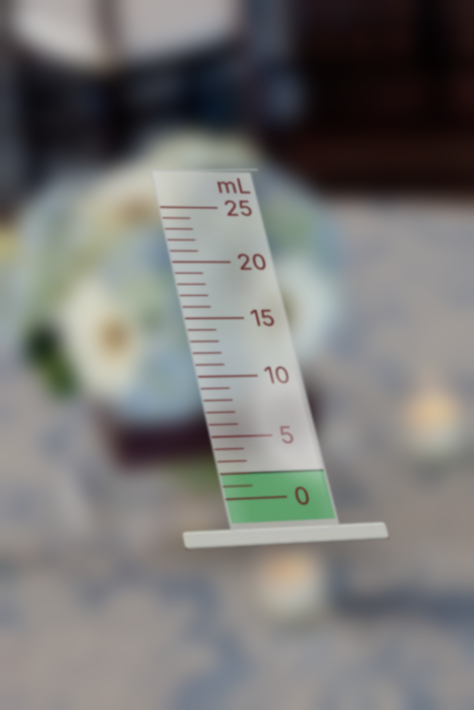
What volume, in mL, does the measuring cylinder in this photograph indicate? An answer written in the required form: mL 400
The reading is mL 2
